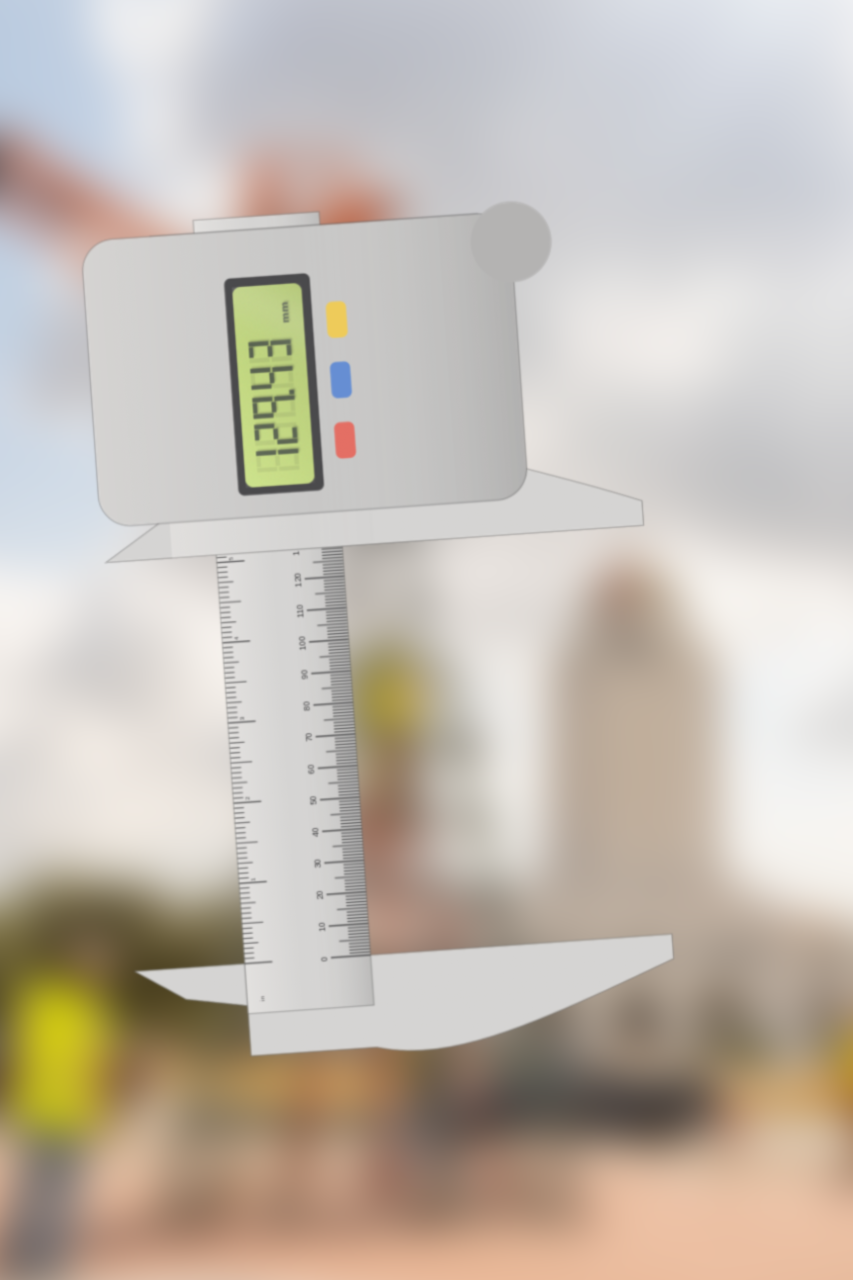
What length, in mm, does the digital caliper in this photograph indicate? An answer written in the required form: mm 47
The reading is mm 129.43
